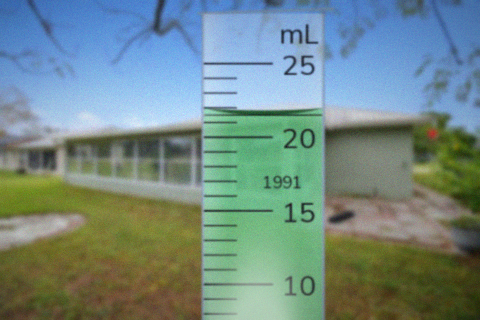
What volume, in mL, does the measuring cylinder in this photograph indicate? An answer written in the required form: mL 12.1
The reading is mL 21.5
